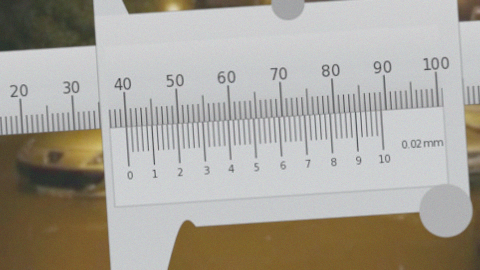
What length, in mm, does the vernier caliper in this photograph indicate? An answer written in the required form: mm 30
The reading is mm 40.0
